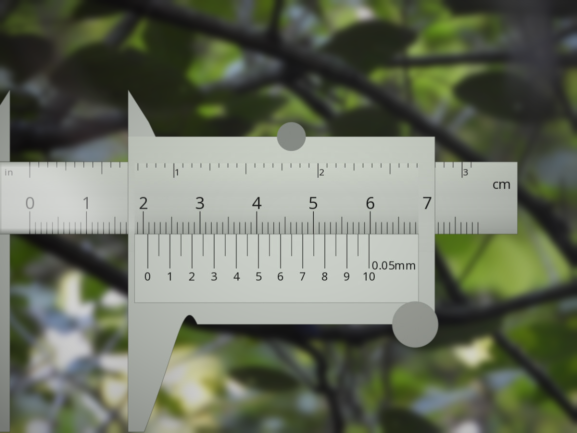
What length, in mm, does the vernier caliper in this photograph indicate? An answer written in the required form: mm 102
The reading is mm 20.8
